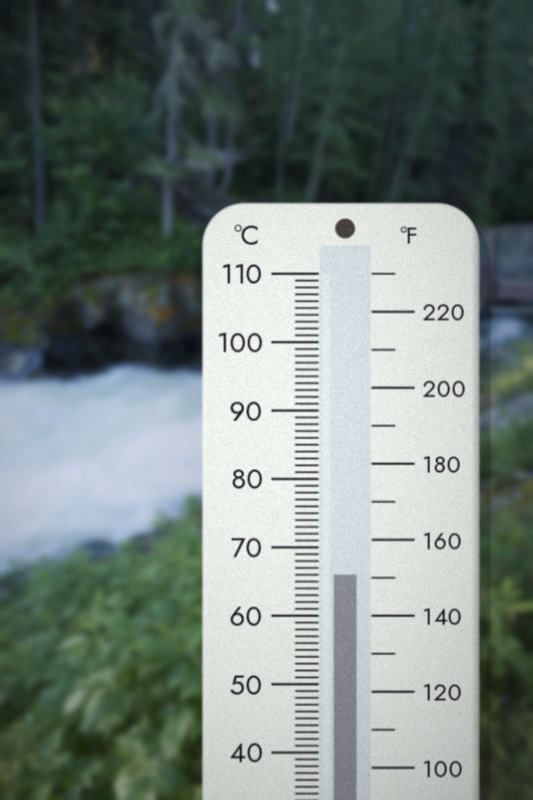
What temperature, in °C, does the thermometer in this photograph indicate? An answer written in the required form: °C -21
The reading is °C 66
